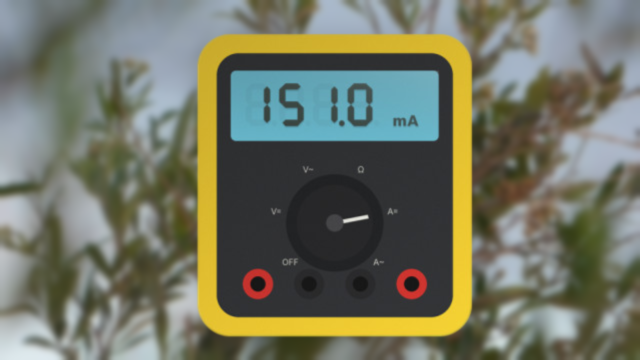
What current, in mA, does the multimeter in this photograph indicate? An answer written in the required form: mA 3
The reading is mA 151.0
